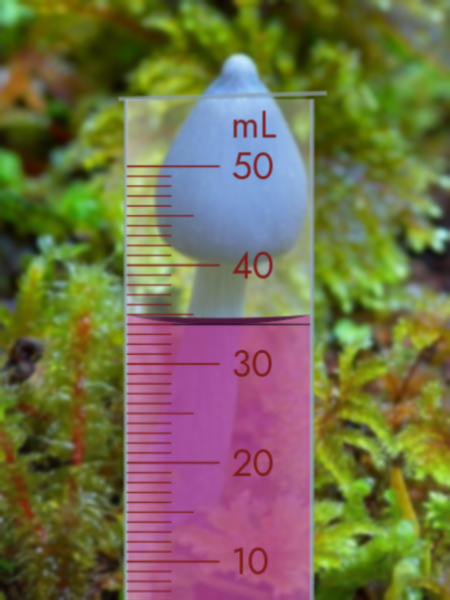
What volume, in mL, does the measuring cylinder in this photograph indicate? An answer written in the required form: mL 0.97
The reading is mL 34
